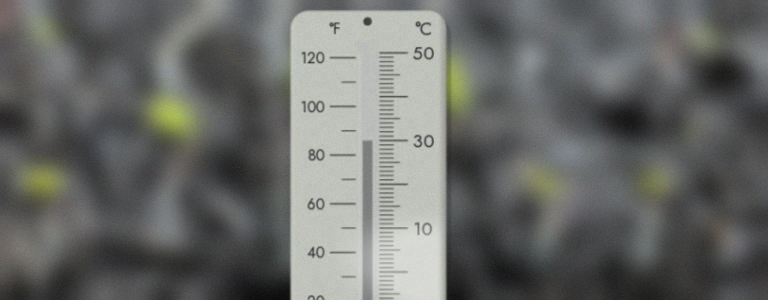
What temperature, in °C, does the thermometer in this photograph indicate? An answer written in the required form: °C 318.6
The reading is °C 30
